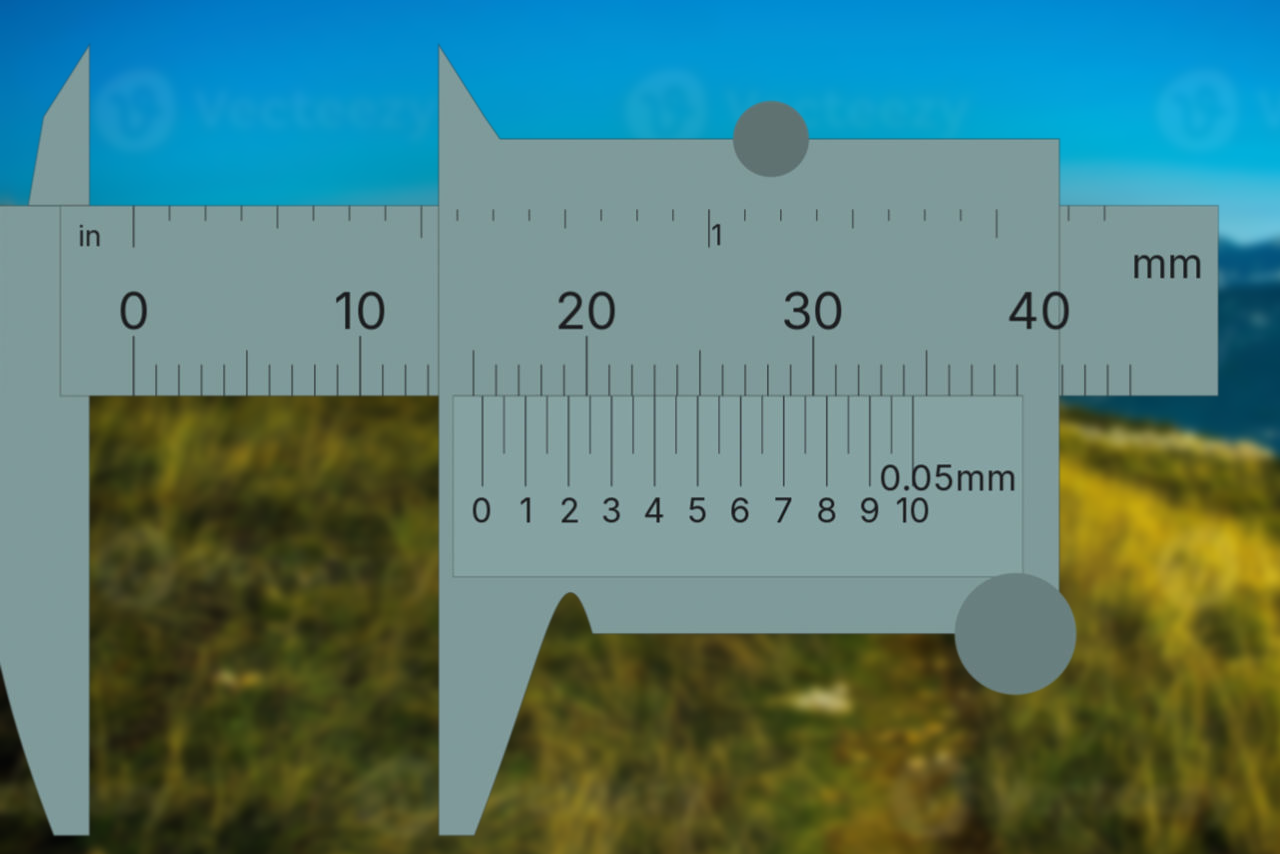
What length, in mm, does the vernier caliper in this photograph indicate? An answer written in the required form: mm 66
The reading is mm 15.4
